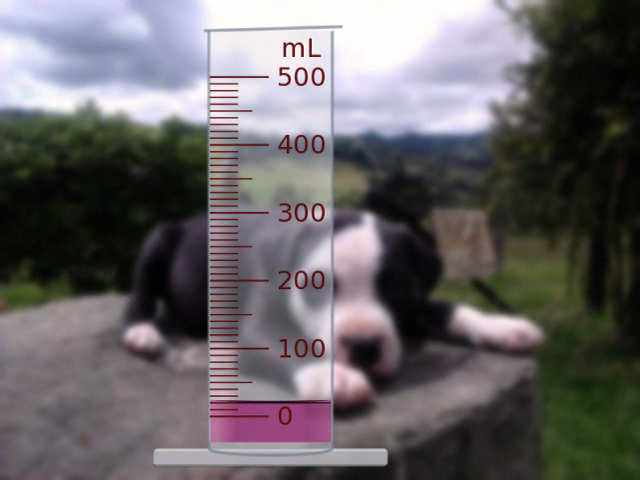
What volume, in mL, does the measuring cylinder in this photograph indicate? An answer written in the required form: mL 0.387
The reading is mL 20
